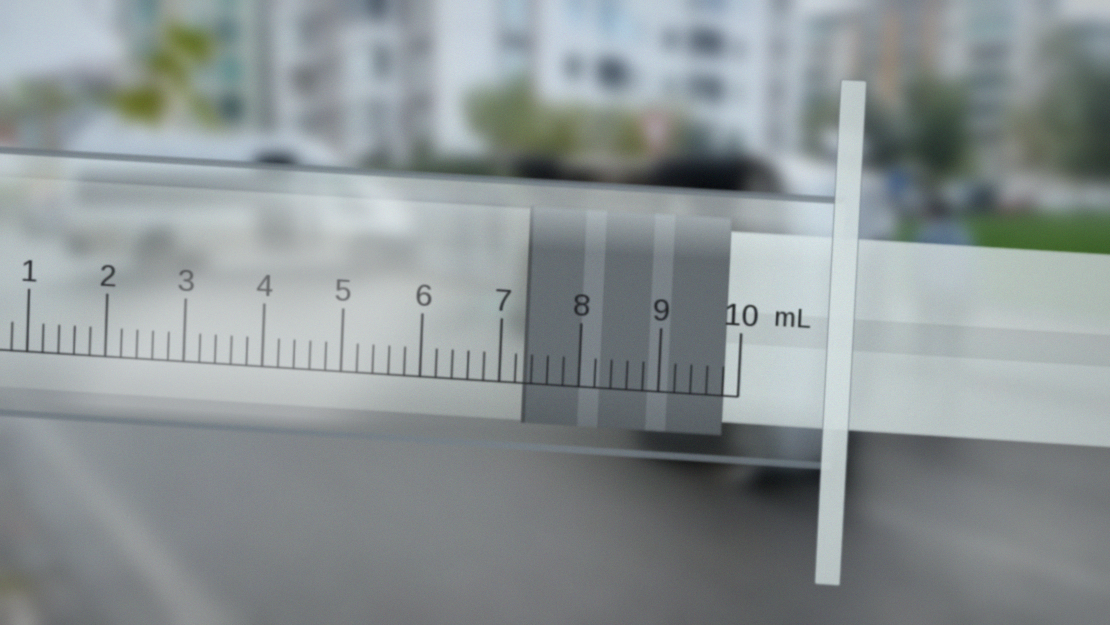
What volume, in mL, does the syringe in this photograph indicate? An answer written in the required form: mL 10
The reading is mL 7.3
